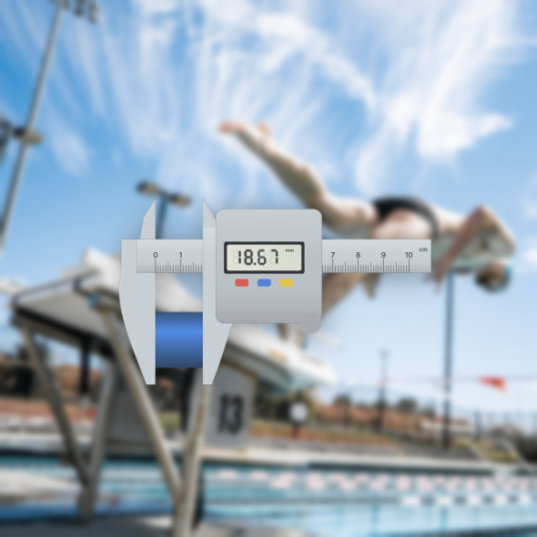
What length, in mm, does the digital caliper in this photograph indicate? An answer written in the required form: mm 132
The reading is mm 18.67
